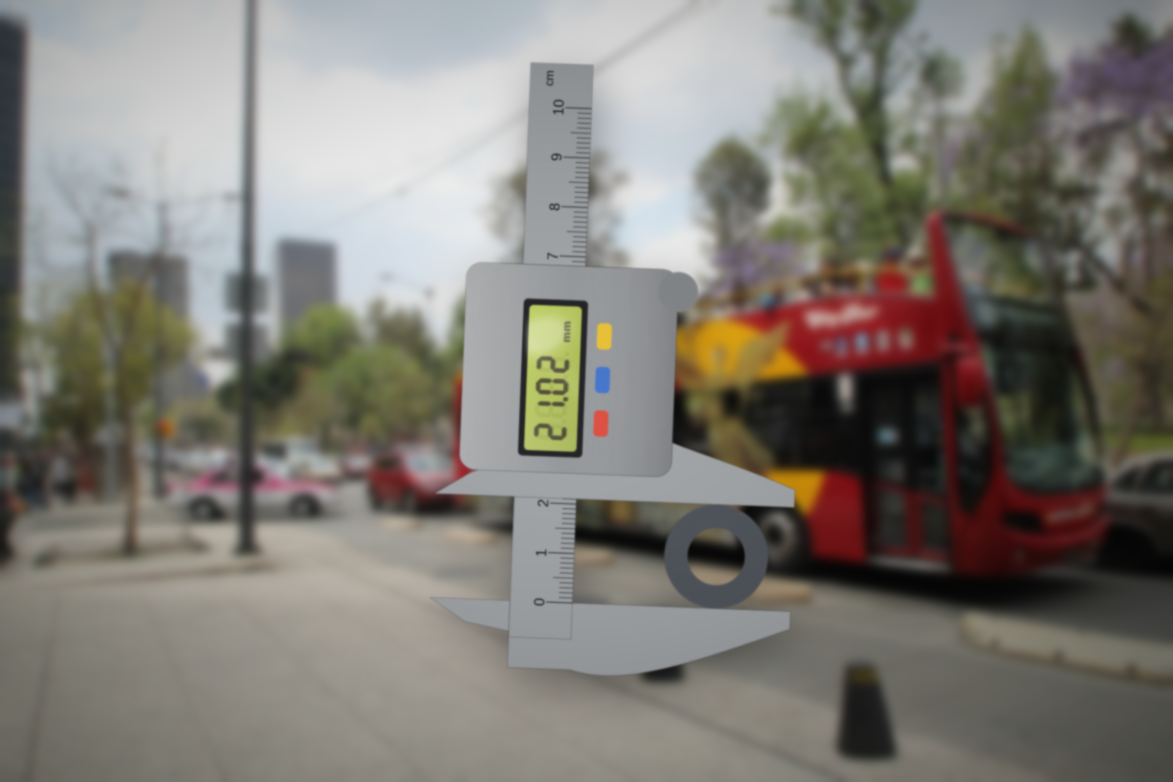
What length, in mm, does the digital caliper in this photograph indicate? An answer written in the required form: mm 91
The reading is mm 21.02
